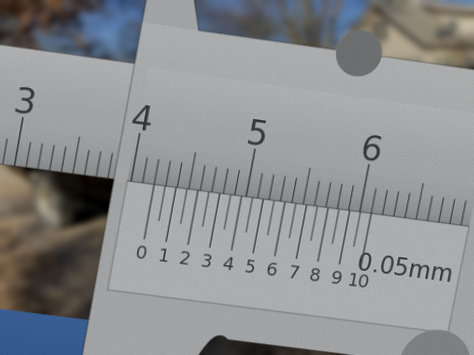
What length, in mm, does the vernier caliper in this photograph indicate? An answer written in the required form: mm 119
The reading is mm 42.0
